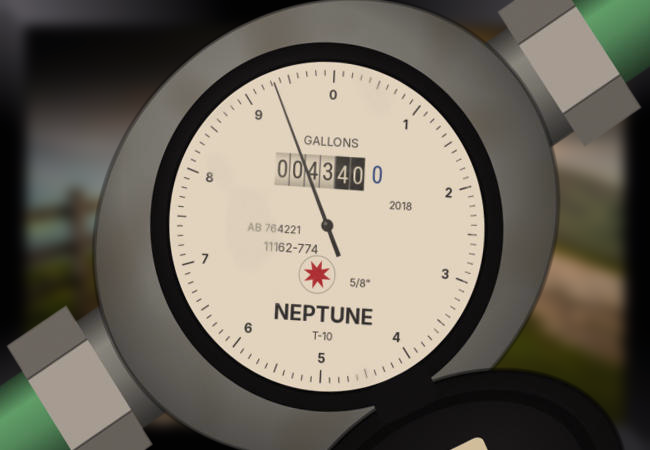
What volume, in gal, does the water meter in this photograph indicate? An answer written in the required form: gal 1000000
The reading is gal 43399.3
